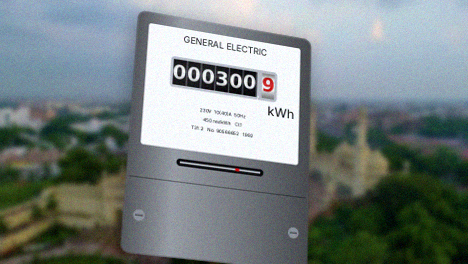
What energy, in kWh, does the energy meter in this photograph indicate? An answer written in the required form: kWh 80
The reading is kWh 300.9
